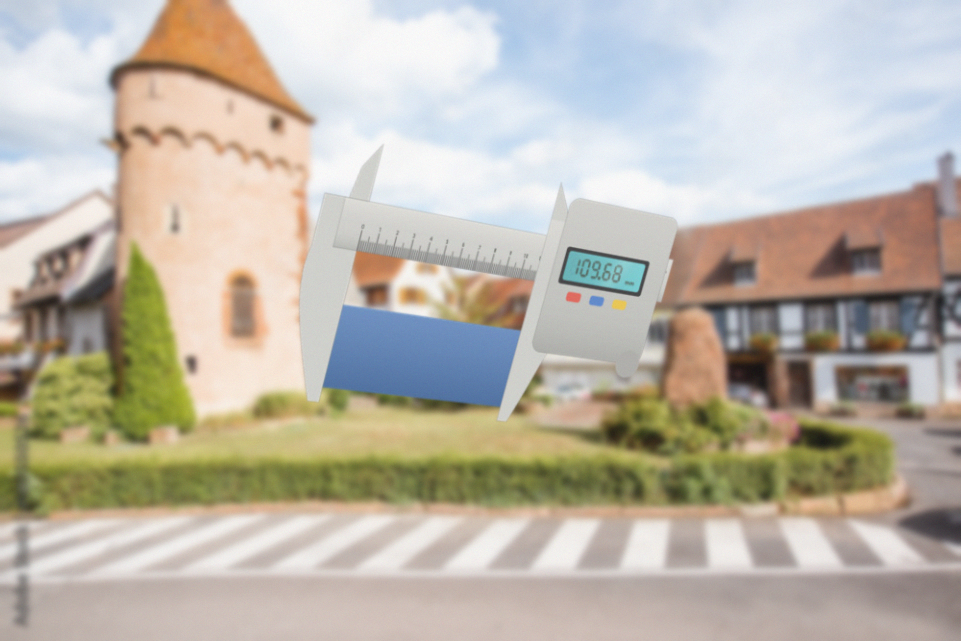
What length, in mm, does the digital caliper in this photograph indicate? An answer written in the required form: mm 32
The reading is mm 109.68
